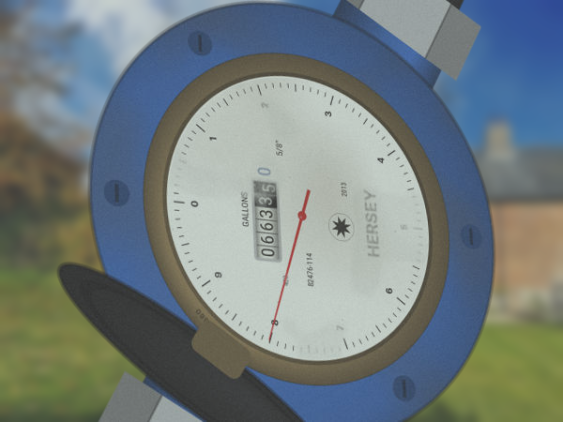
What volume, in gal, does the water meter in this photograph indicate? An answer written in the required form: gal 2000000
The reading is gal 663348.0
